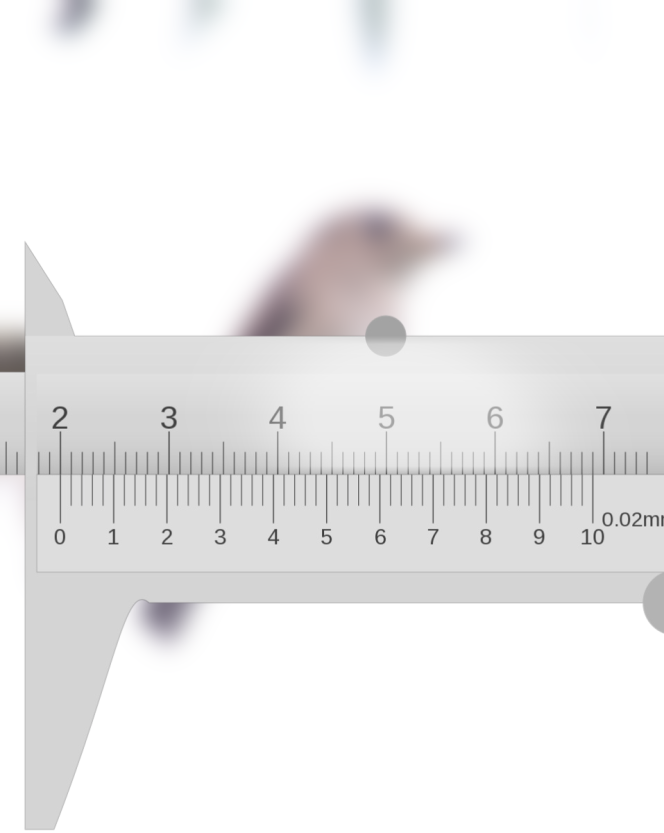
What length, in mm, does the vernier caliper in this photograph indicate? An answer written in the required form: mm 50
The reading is mm 20.0
